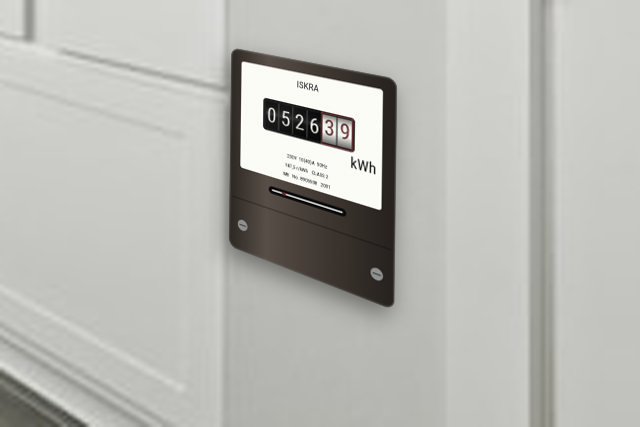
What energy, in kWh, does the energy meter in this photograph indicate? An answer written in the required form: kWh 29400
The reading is kWh 526.39
